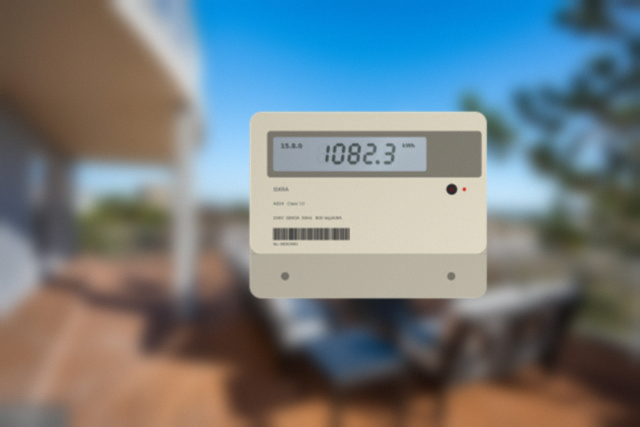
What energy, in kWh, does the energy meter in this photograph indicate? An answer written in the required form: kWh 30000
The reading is kWh 1082.3
